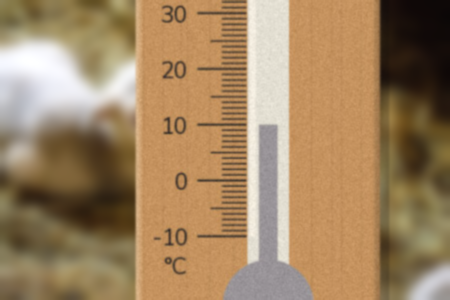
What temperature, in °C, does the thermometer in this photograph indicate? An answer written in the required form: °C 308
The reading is °C 10
